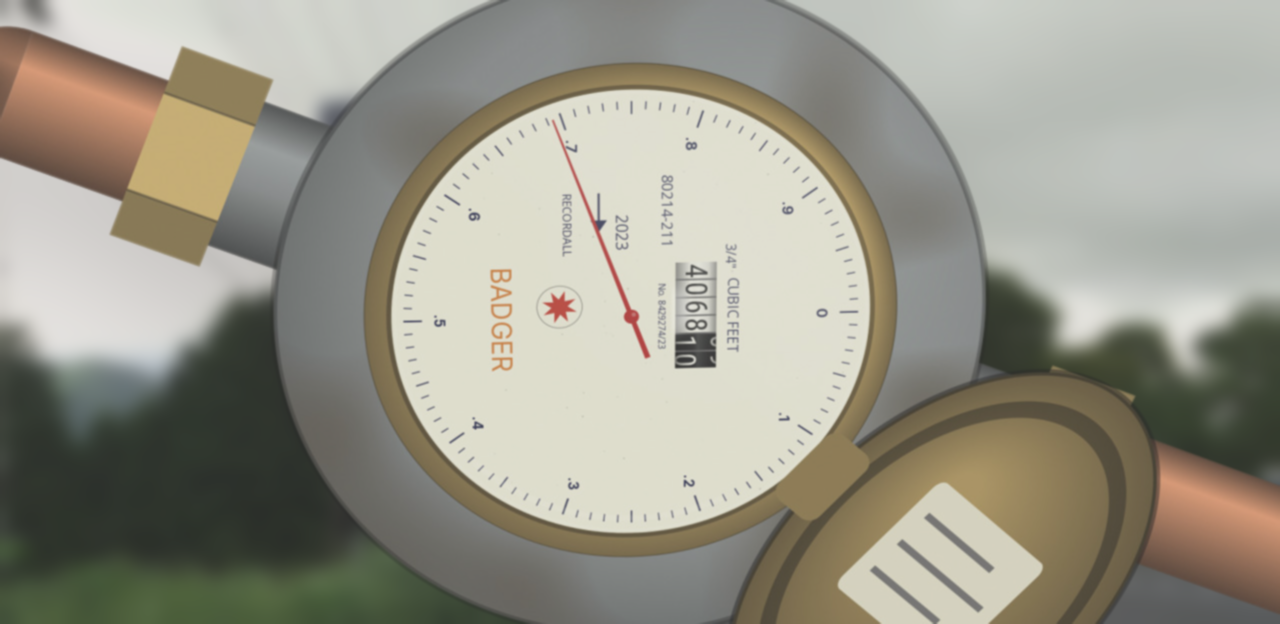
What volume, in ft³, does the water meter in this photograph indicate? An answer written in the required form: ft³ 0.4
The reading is ft³ 406809.69
